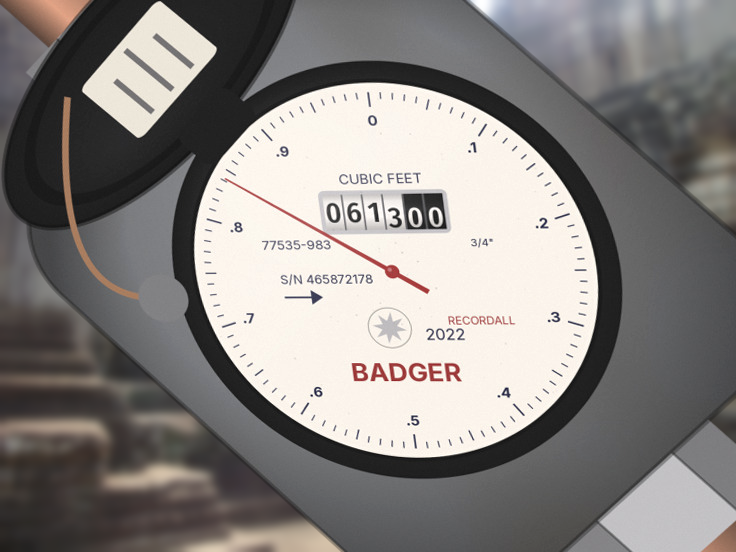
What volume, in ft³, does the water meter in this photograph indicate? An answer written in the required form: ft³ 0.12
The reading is ft³ 61299.84
